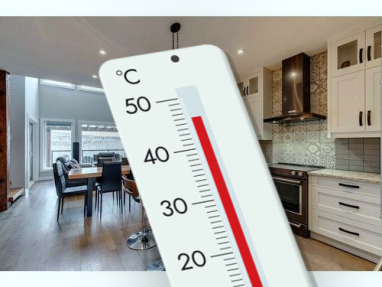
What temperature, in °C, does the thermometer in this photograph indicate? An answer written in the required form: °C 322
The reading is °C 46
